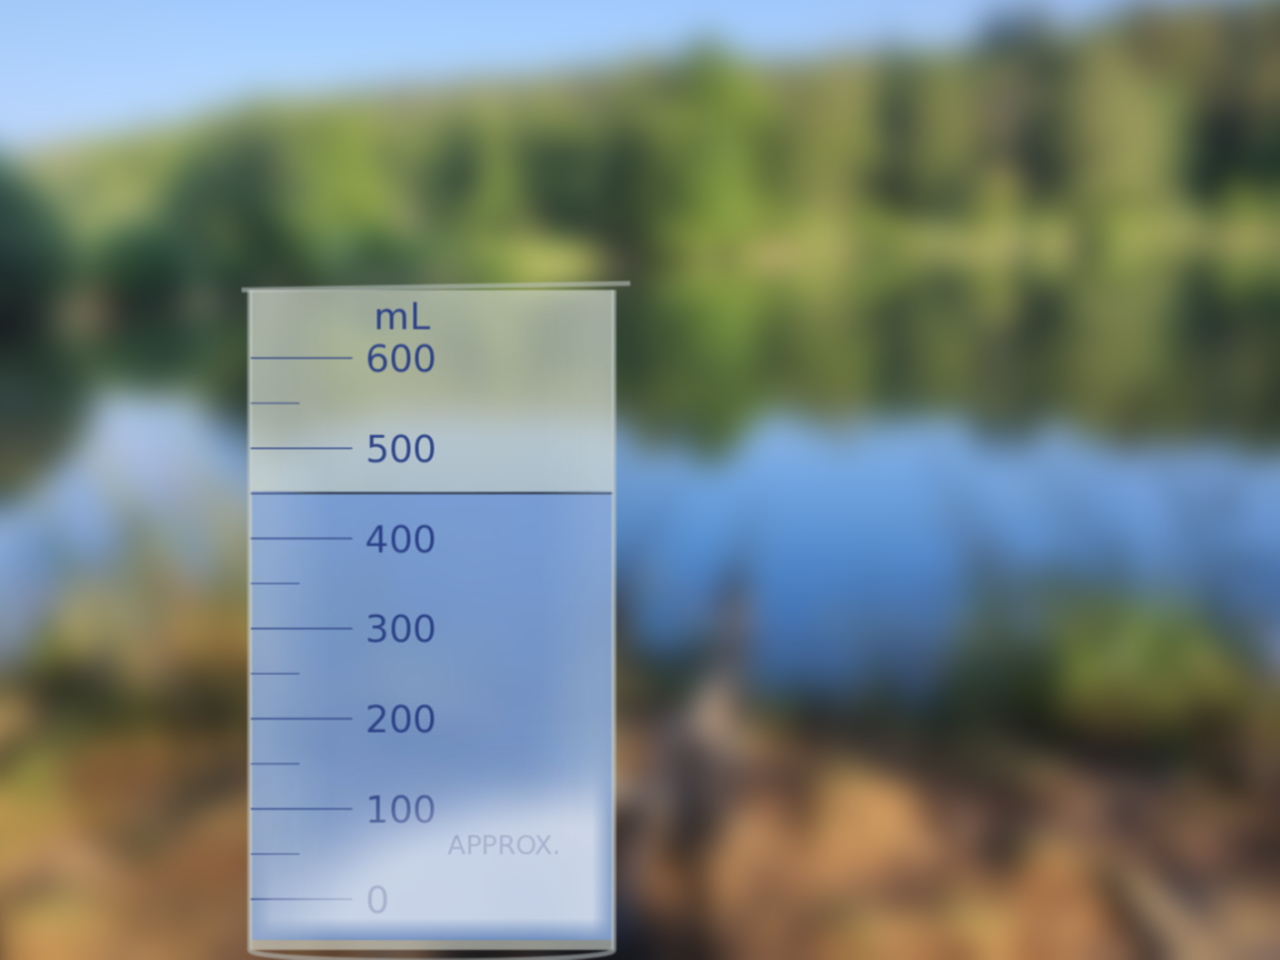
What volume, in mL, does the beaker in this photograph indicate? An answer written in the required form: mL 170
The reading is mL 450
